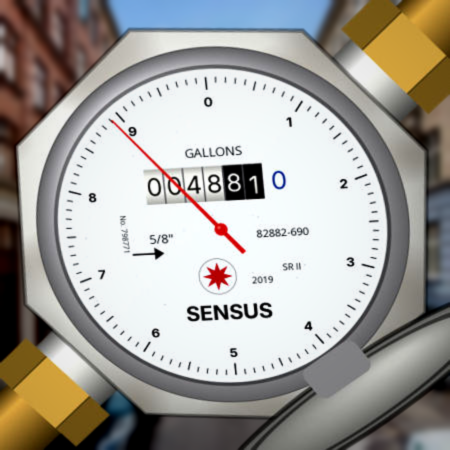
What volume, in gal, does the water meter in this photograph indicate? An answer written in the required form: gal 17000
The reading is gal 48808.9
